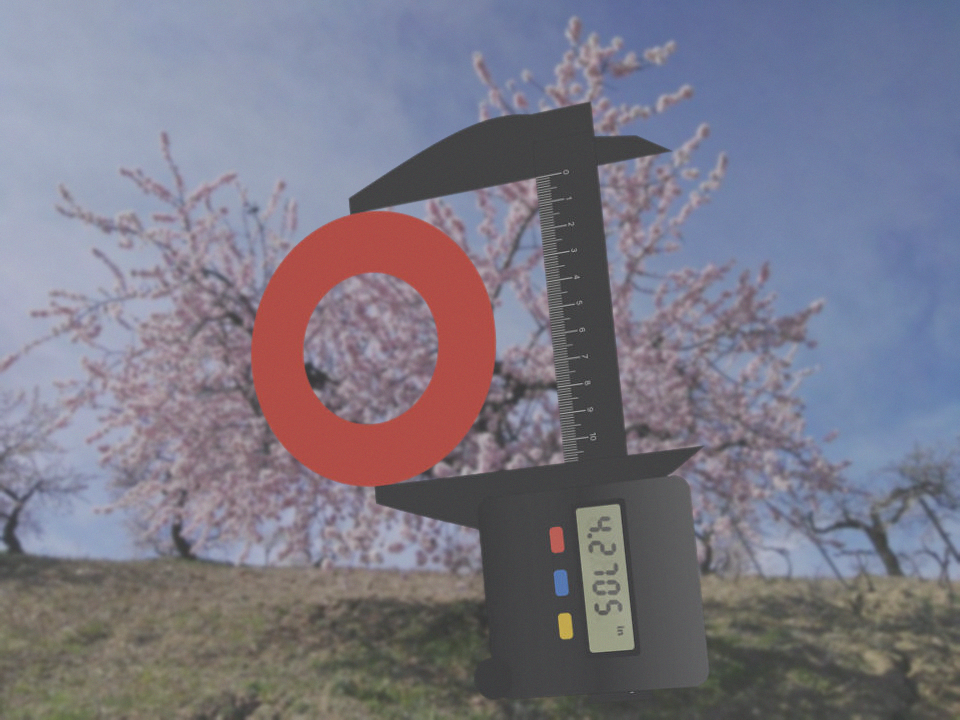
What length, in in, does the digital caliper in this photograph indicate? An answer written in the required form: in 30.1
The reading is in 4.2705
